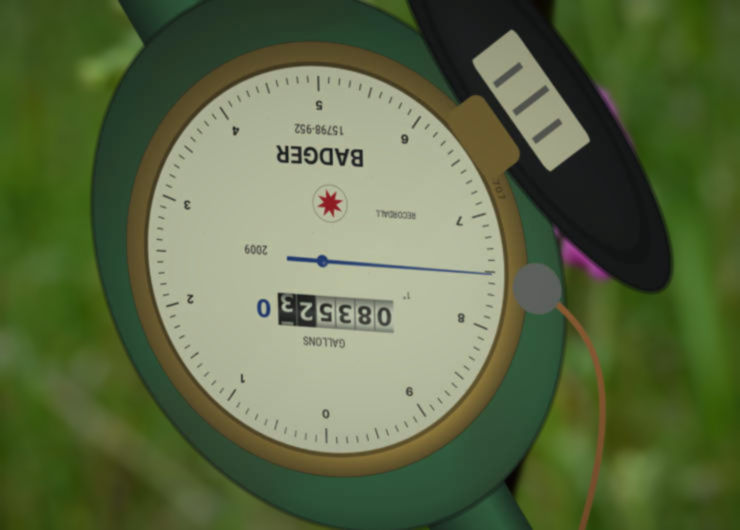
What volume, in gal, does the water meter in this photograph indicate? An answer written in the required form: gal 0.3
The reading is gal 835227.5
